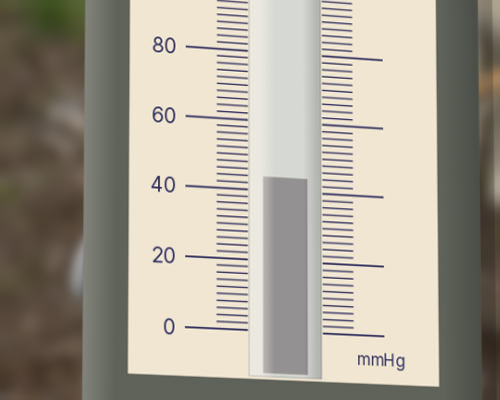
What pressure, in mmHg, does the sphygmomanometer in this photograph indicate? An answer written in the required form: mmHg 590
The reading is mmHg 44
